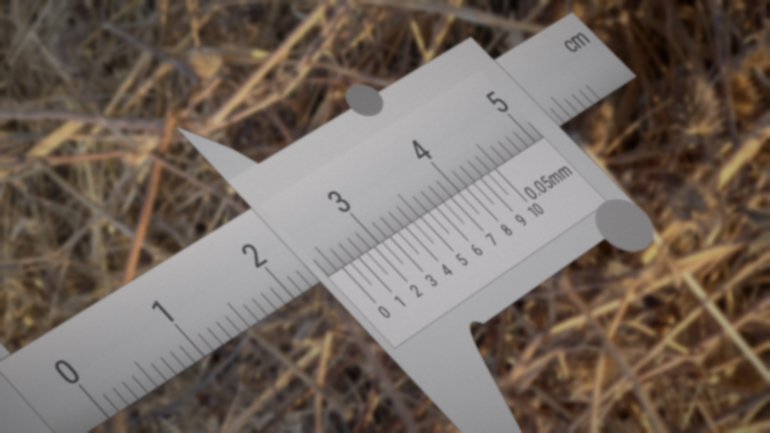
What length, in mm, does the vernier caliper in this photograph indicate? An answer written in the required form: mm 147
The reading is mm 25.6
